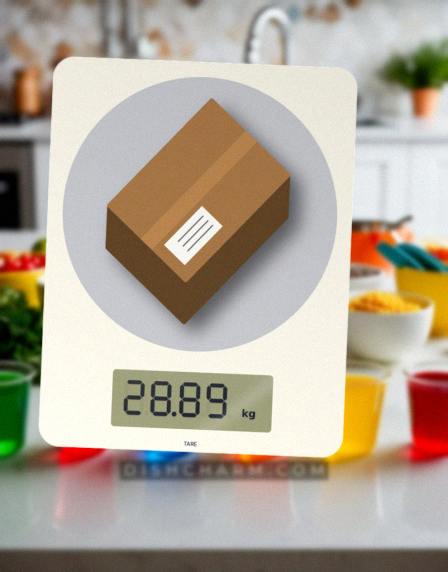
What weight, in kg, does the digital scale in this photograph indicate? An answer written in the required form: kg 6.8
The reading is kg 28.89
